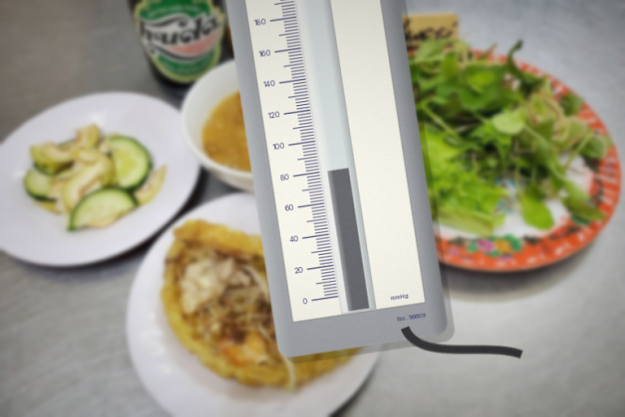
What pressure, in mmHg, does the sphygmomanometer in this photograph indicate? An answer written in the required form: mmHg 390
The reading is mmHg 80
